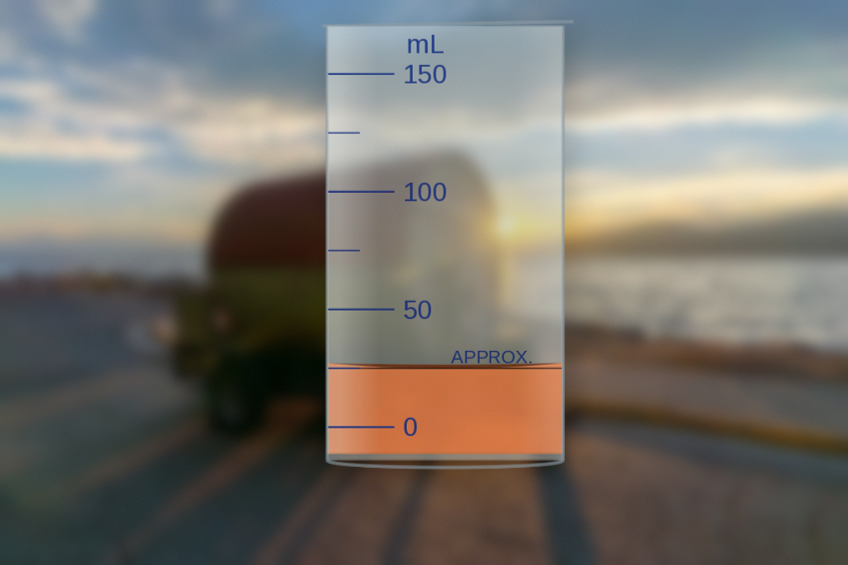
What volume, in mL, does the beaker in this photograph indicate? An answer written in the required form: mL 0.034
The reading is mL 25
